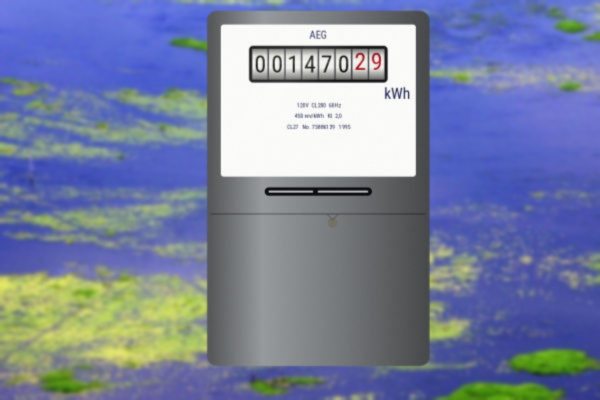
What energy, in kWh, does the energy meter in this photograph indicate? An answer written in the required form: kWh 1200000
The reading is kWh 1470.29
